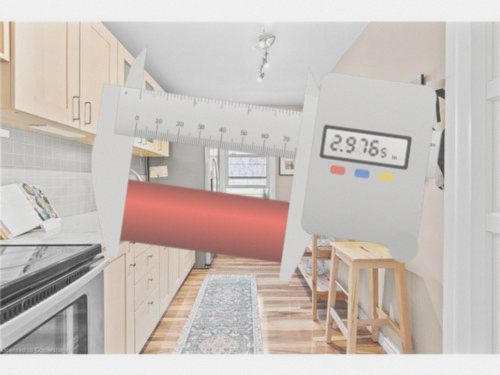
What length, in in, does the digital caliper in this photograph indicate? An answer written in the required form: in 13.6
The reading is in 2.9765
